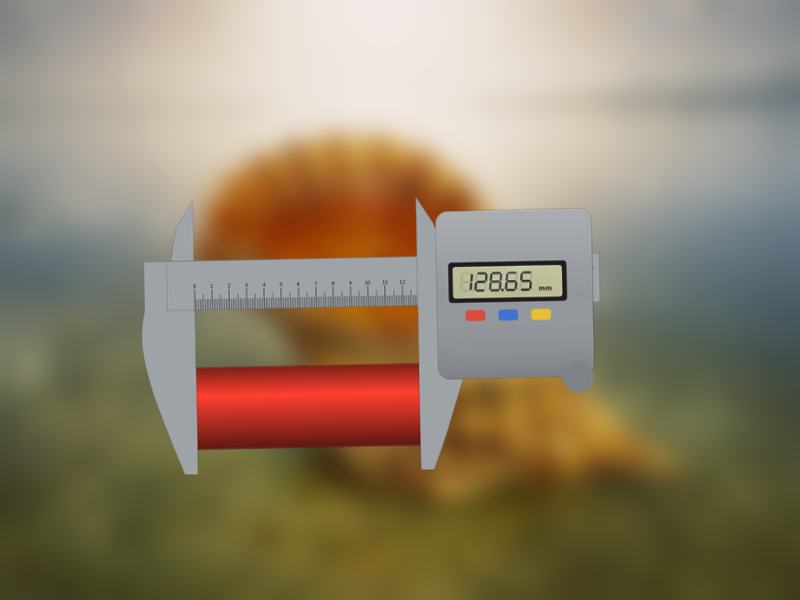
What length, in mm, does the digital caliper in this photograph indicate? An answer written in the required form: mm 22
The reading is mm 128.65
